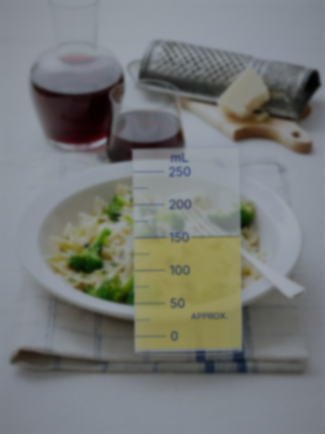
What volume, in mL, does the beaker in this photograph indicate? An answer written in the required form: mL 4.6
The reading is mL 150
